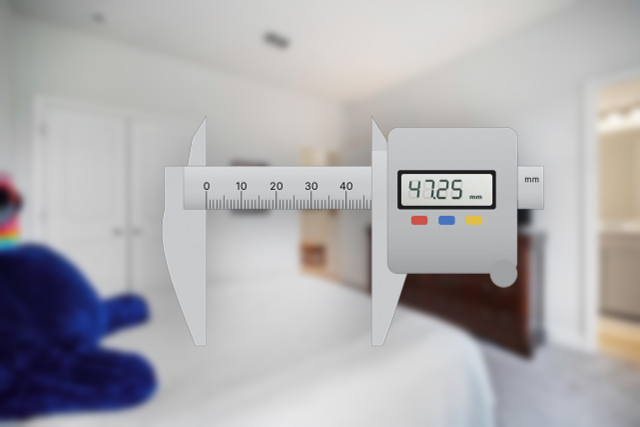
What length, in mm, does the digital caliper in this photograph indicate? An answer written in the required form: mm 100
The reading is mm 47.25
